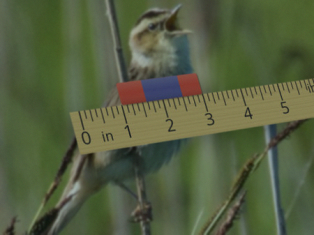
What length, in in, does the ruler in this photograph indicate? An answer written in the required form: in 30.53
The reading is in 2
